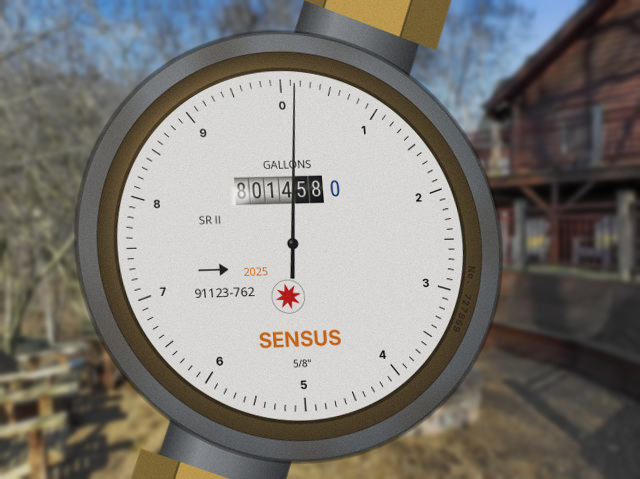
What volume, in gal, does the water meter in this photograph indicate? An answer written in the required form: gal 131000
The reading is gal 8014580.1
